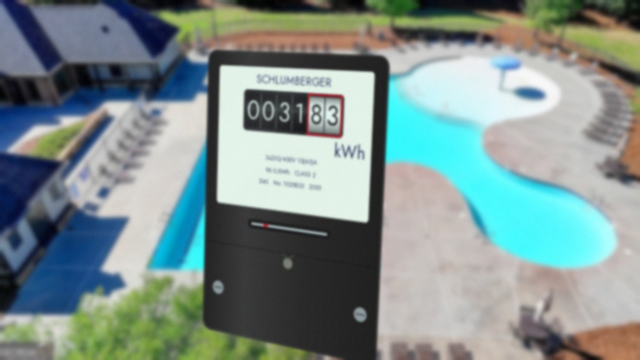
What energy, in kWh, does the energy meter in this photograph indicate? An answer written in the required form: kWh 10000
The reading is kWh 31.83
